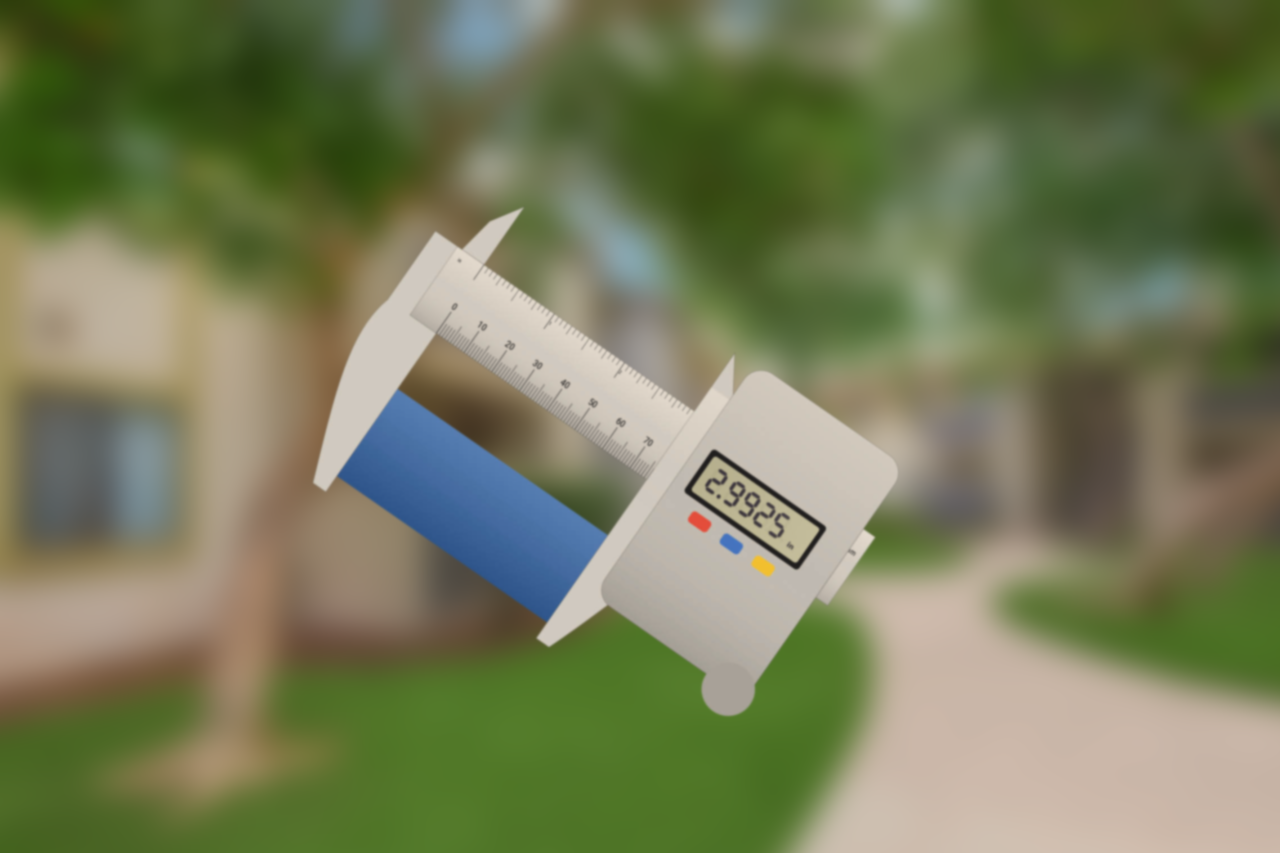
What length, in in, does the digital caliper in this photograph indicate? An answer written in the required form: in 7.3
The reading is in 2.9925
